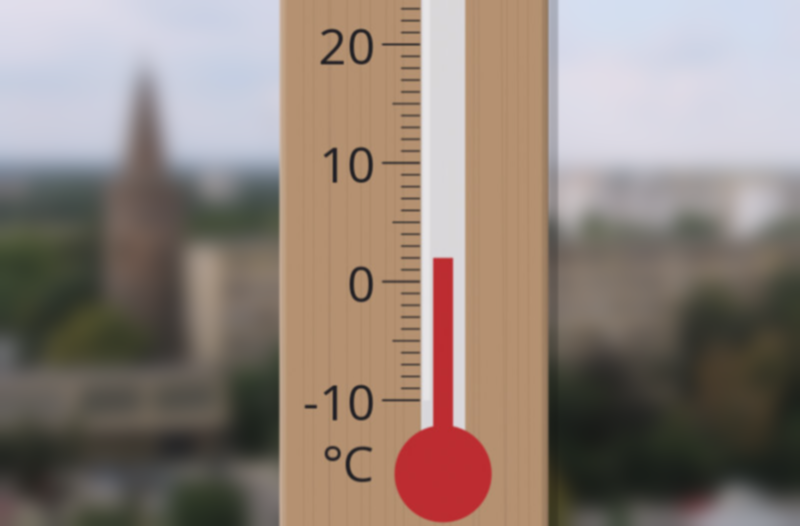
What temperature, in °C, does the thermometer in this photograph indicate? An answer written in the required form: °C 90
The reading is °C 2
